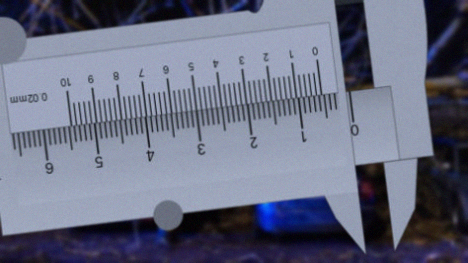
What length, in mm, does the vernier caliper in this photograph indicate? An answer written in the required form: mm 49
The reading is mm 5.5
